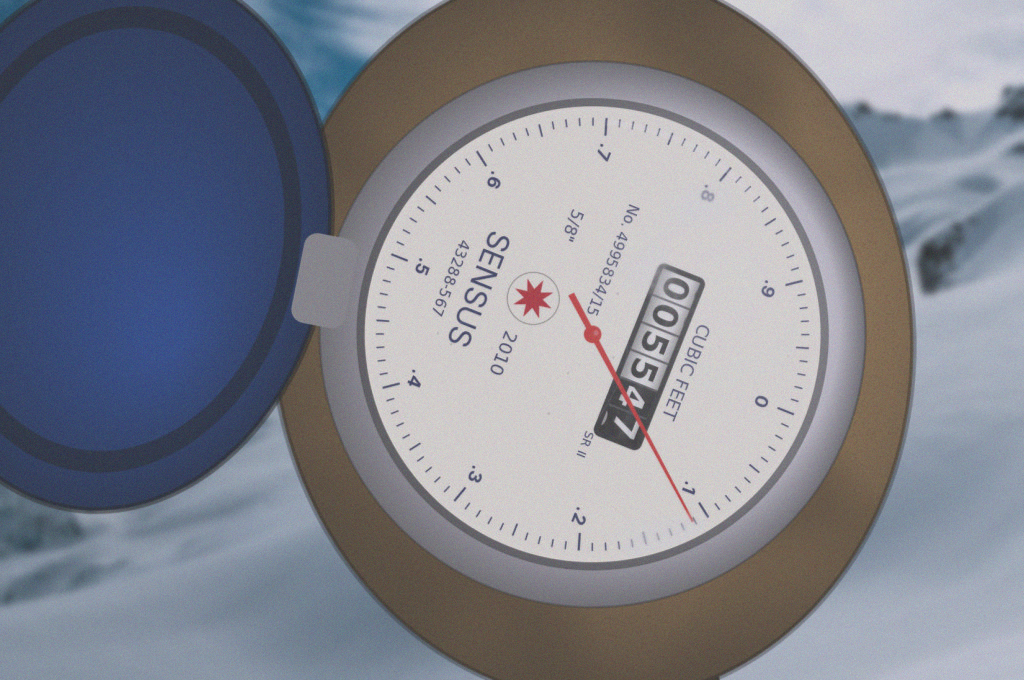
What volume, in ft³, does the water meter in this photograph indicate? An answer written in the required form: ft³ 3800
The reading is ft³ 5547.11
